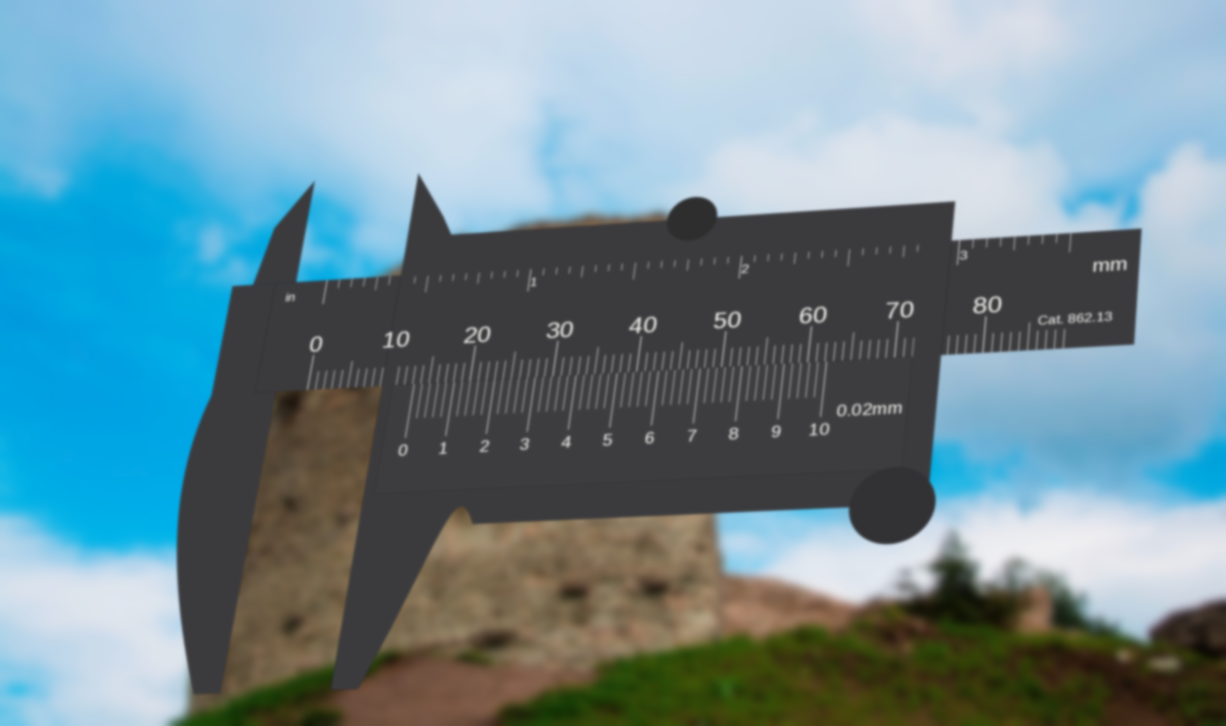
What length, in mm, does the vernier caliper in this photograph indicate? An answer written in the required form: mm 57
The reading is mm 13.2
